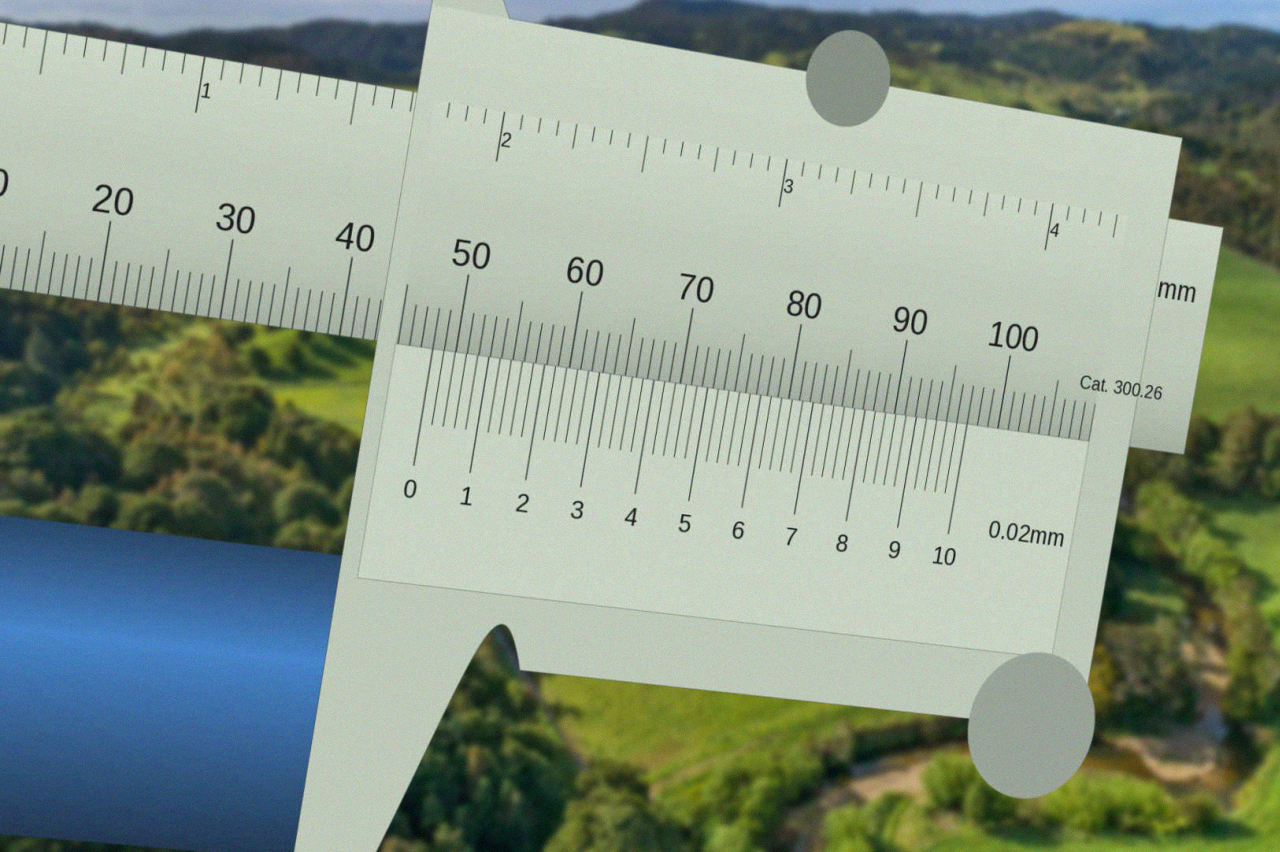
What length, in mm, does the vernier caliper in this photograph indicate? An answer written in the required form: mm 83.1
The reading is mm 48.0
